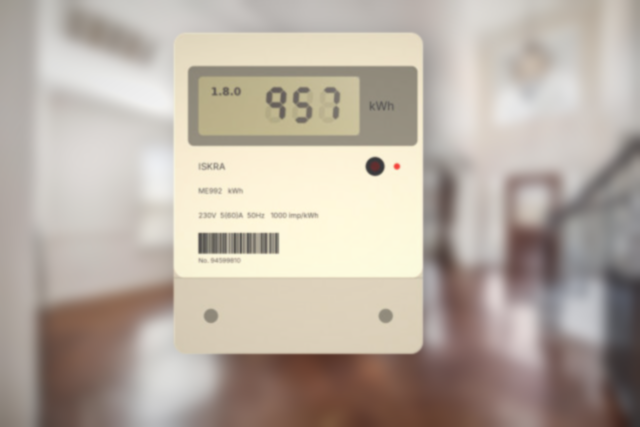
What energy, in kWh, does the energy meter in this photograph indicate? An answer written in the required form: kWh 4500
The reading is kWh 957
